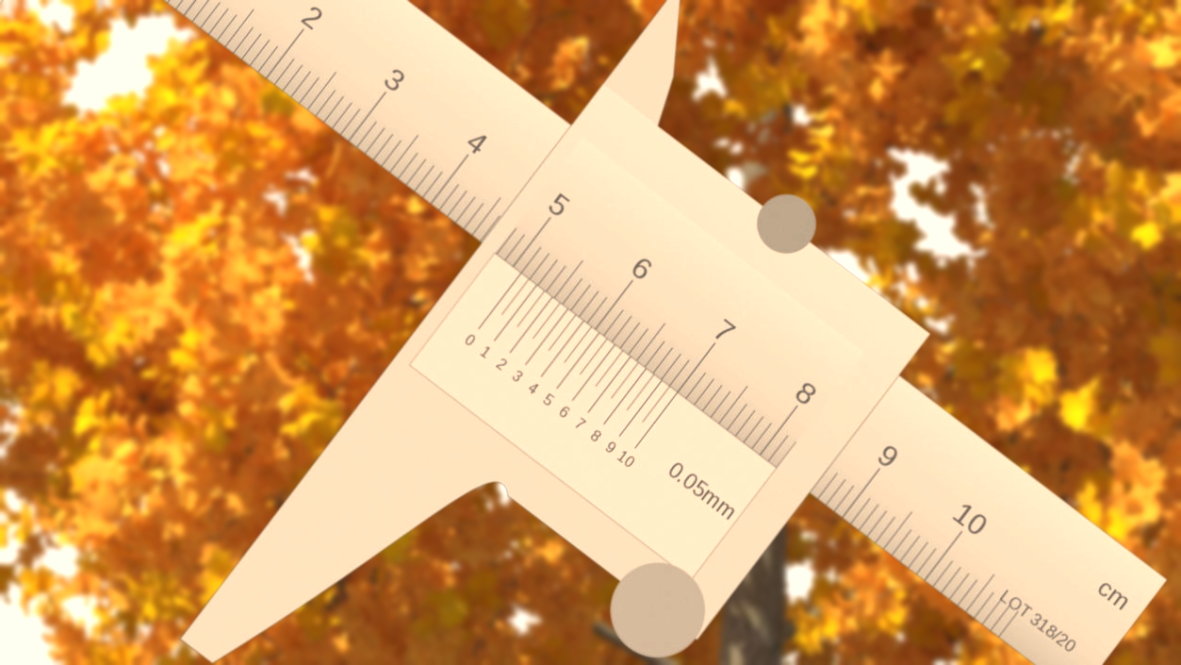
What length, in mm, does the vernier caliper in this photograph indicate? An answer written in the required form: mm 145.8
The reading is mm 51.0
